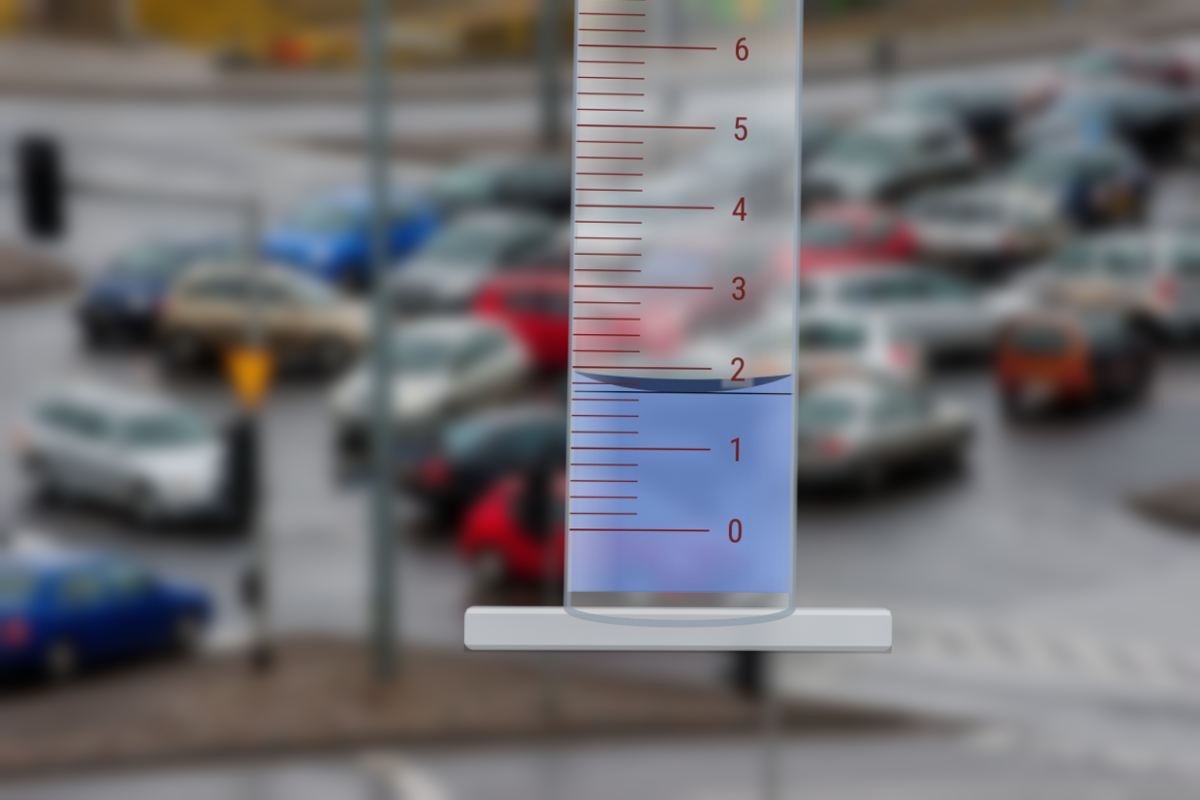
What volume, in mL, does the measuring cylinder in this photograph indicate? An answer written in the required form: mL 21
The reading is mL 1.7
